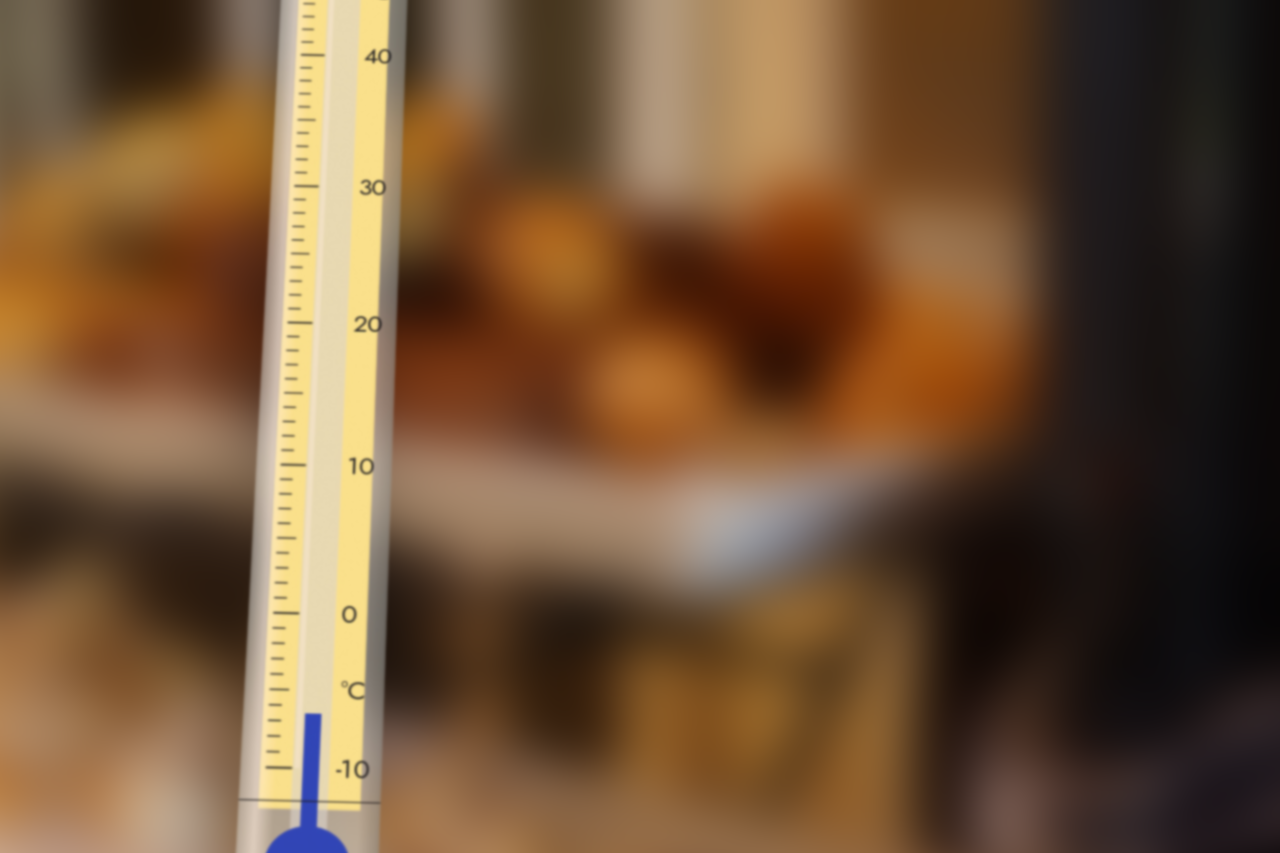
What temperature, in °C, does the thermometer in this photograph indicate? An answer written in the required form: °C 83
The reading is °C -6.5
